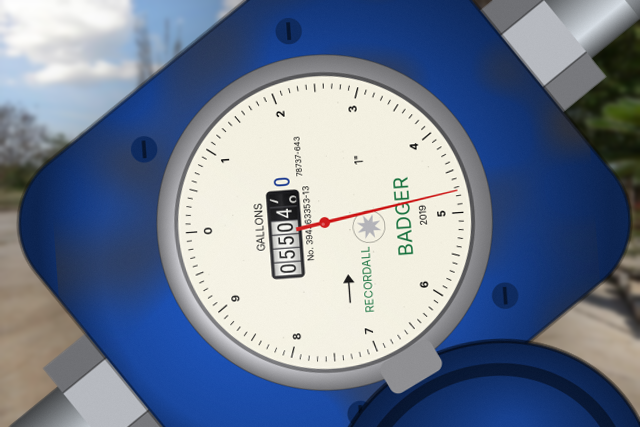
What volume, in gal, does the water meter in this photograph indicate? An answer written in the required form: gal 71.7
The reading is gal 550474.7
